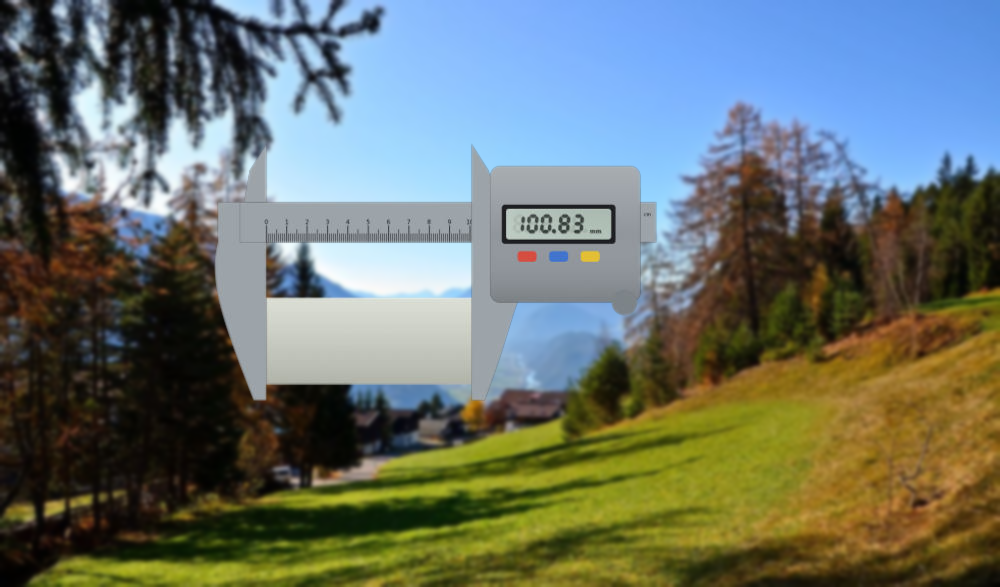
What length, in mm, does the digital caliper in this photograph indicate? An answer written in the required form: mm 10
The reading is mm 100.83
